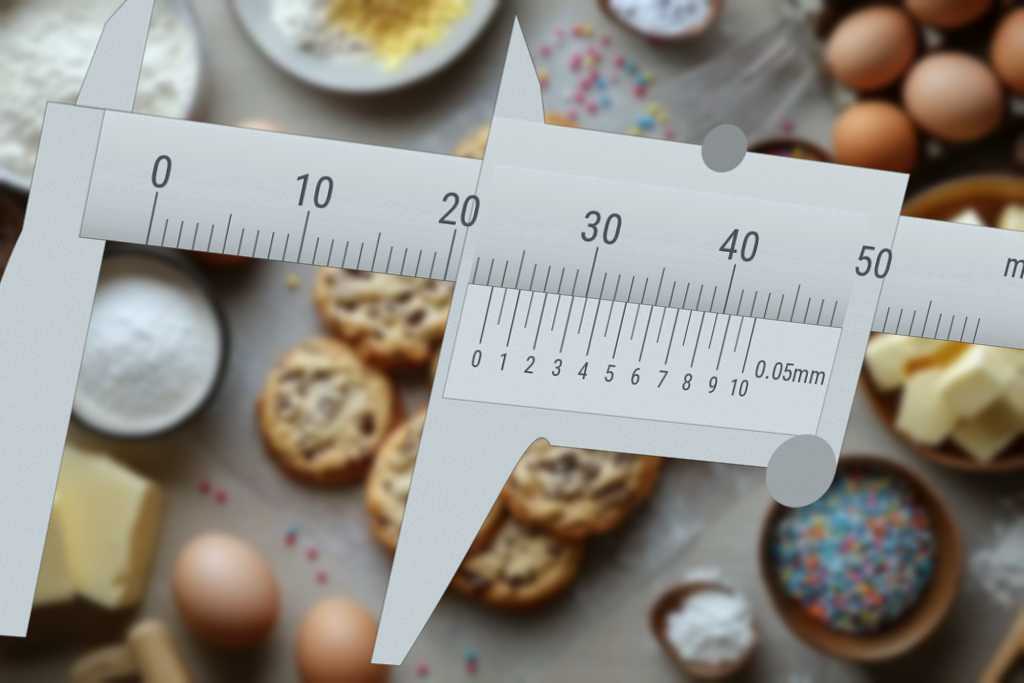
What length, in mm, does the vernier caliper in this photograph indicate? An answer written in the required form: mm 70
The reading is mm 23.4
